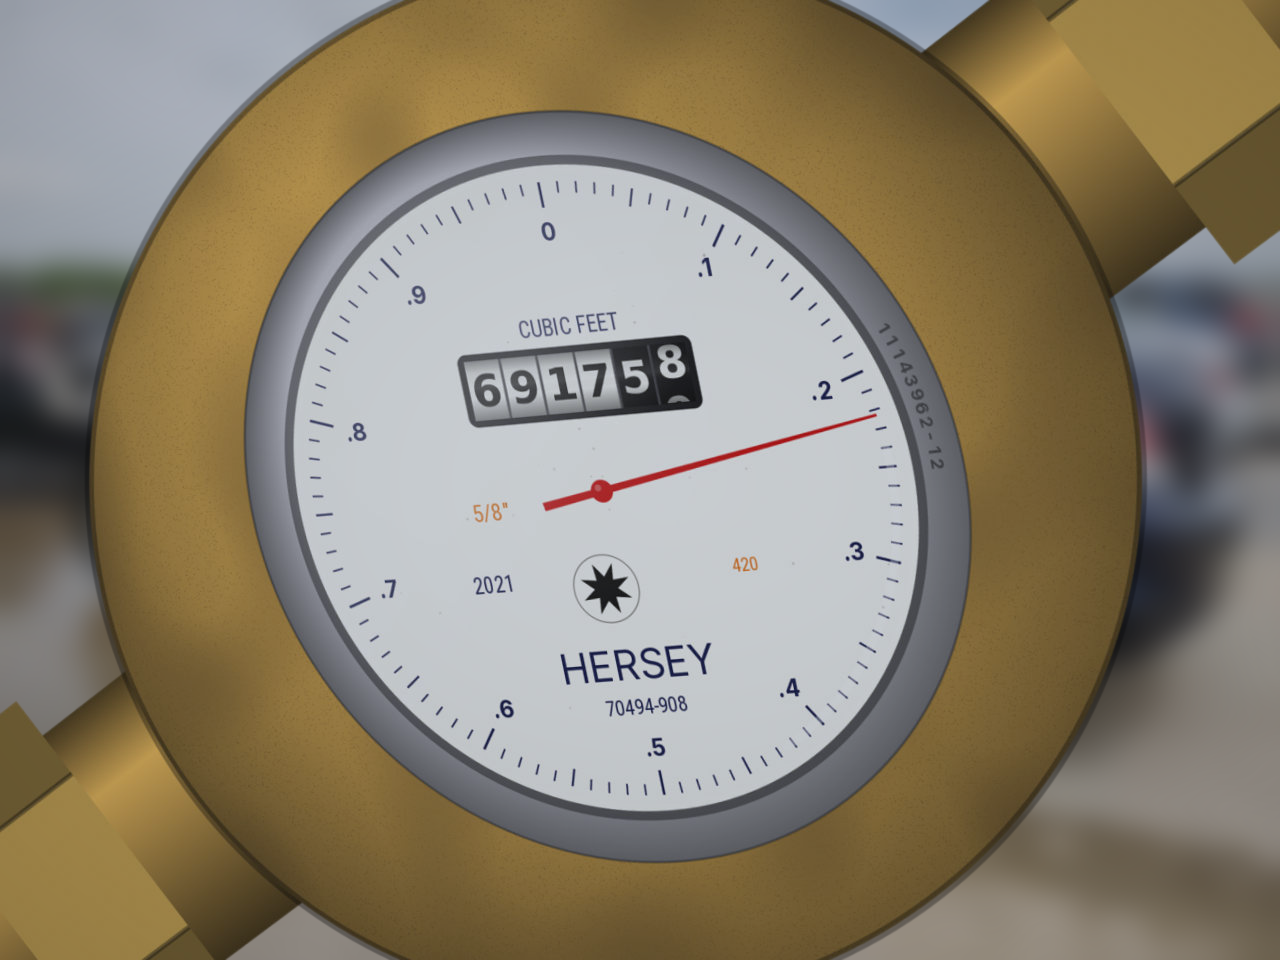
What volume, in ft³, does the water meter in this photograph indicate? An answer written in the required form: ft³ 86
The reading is ft³ 691758.22
